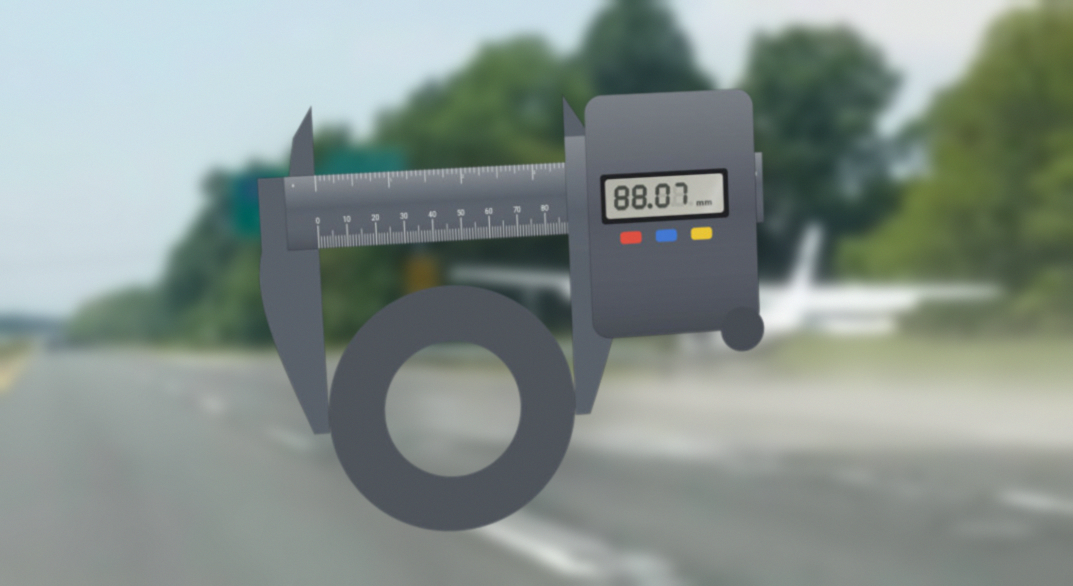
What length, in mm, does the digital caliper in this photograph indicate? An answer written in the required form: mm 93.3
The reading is mm 88.07
